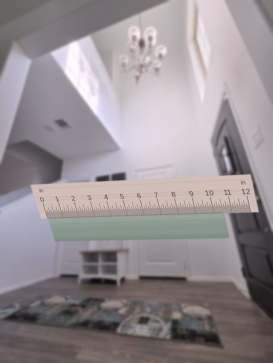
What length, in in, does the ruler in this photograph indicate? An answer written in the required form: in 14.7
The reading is in 10.5
